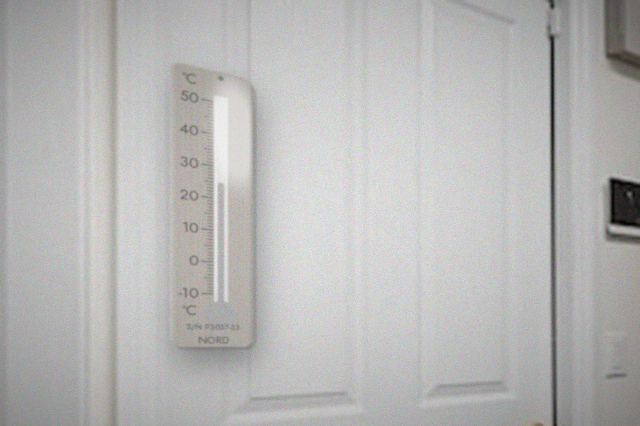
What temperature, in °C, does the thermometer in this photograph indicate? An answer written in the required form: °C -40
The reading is °C 25
